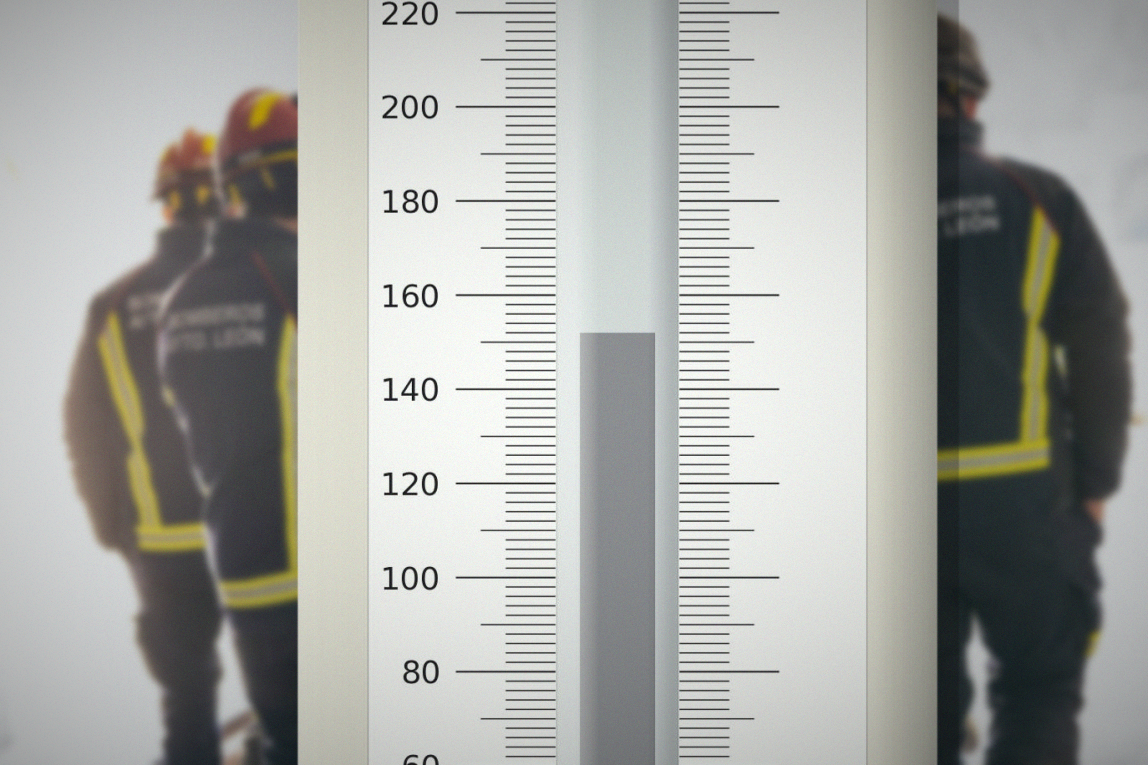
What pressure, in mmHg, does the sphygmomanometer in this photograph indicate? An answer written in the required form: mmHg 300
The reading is mmHg 152
